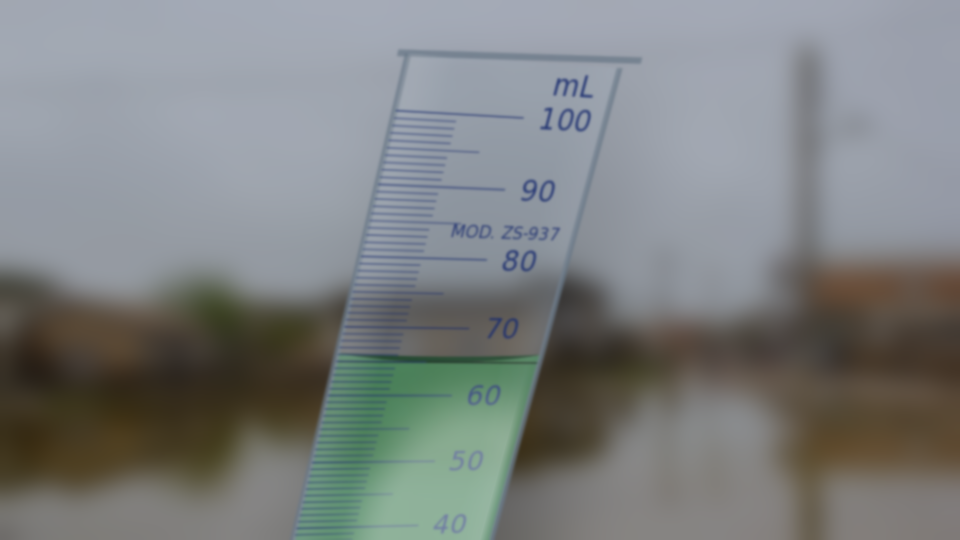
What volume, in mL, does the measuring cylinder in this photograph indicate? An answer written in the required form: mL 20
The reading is mL 65
